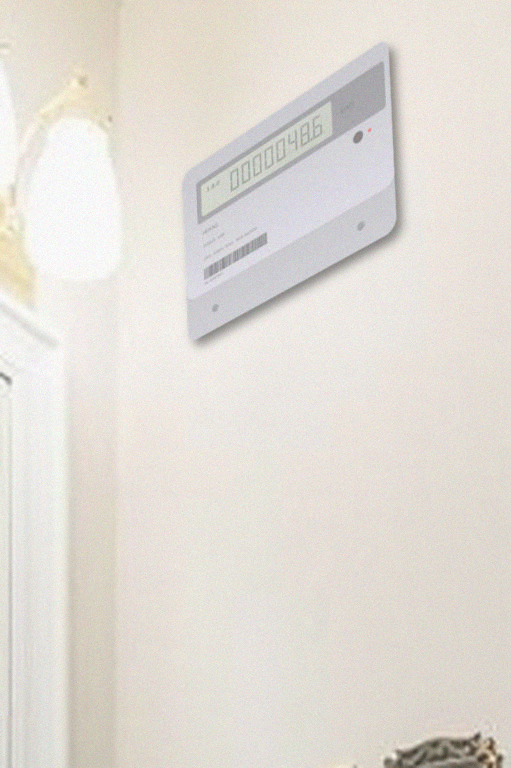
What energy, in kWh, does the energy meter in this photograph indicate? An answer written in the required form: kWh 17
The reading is kWh 48.6
